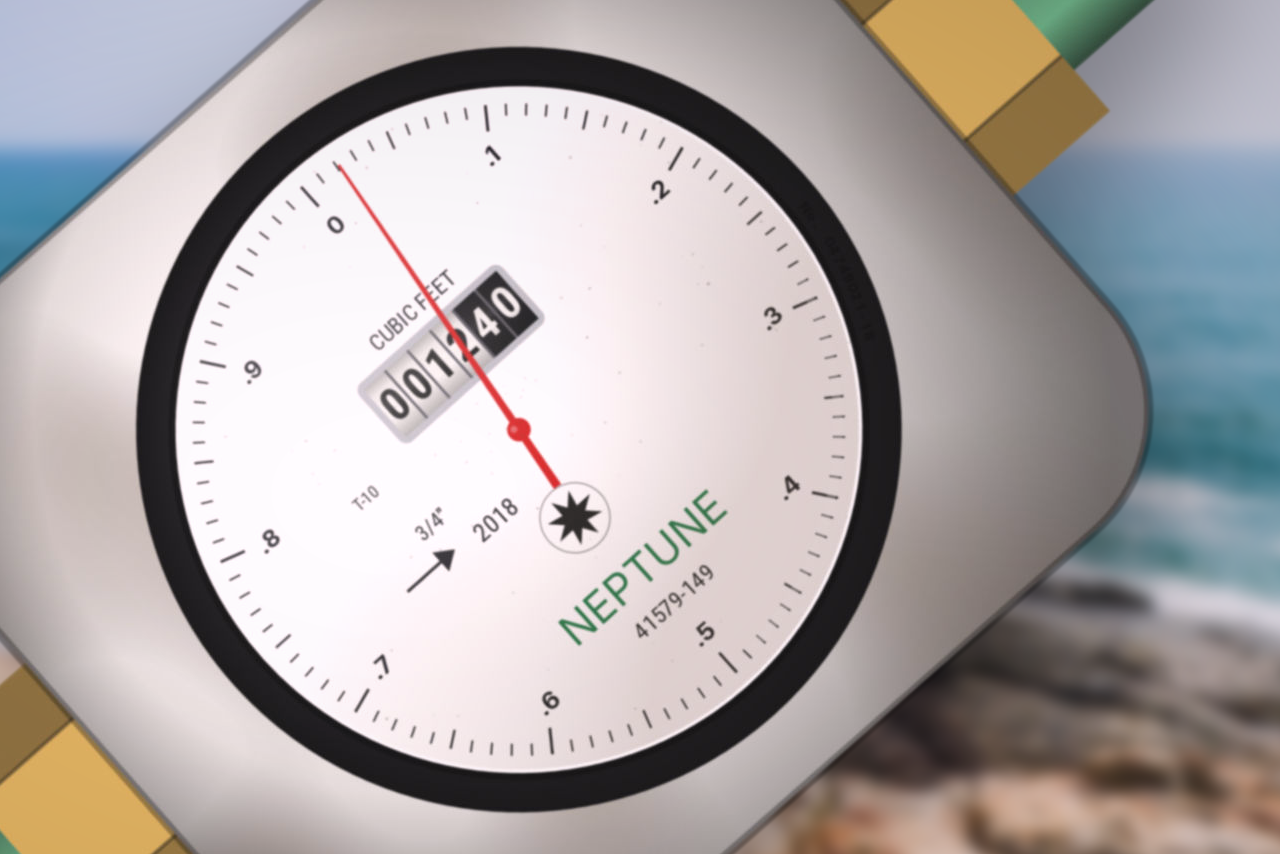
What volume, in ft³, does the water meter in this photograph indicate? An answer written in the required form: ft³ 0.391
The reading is ft³ 1240.02
